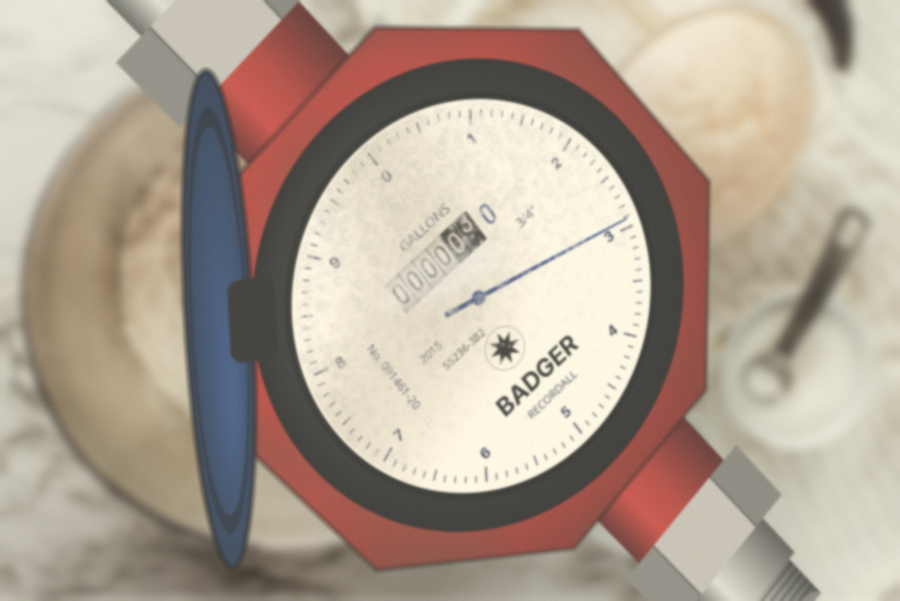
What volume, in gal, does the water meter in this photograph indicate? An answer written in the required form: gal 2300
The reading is gal 32.9
